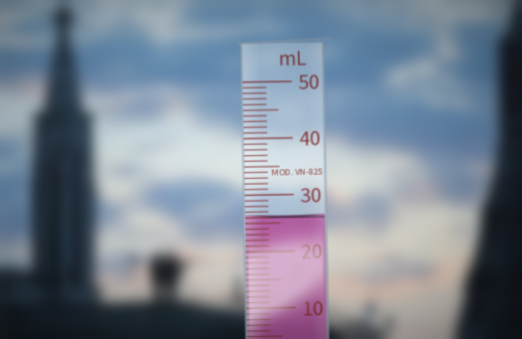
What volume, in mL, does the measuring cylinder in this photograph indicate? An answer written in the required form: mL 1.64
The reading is mL 26
